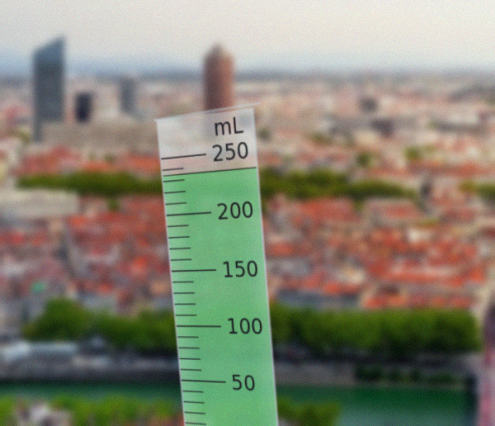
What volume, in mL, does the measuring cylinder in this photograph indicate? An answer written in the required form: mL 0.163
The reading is mL 235
